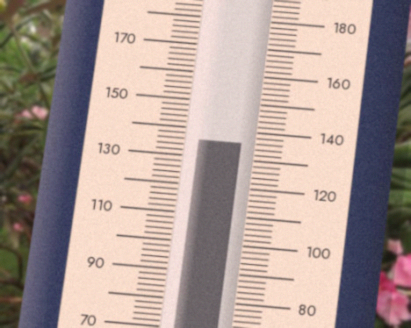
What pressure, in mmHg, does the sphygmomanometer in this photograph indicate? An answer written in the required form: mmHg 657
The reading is mmHg 136
